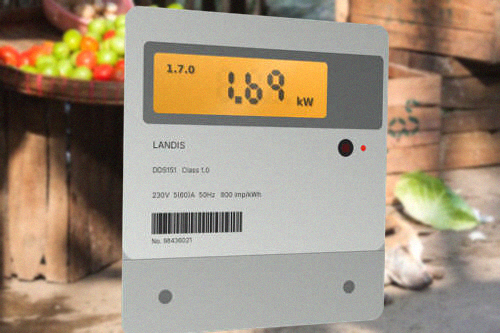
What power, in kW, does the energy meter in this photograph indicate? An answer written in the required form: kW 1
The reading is kW 1.69
